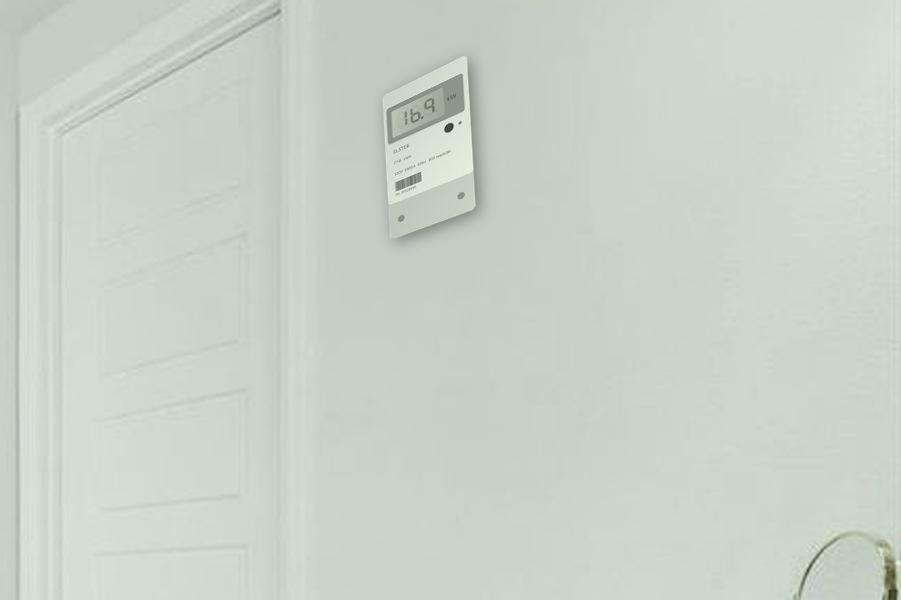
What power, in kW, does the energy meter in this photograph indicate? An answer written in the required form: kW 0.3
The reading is kW 16.9
